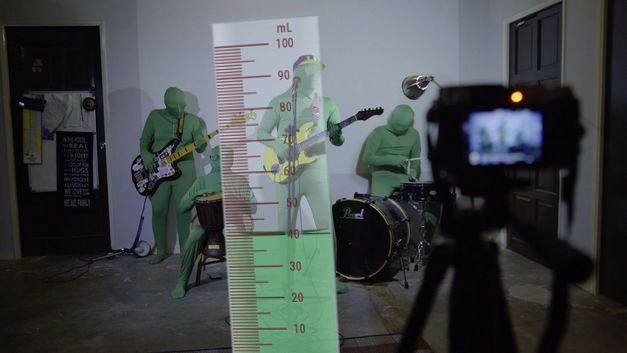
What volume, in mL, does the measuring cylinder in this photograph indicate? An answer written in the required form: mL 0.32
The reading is mL 40
